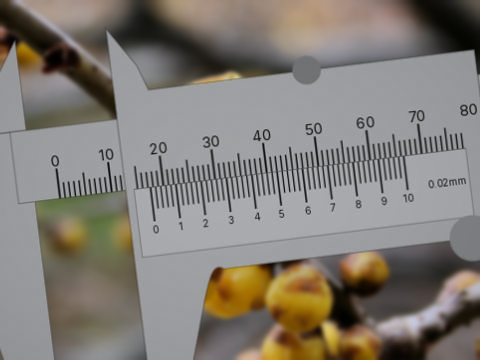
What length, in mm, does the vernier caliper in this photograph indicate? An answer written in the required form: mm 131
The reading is mm 17.5
